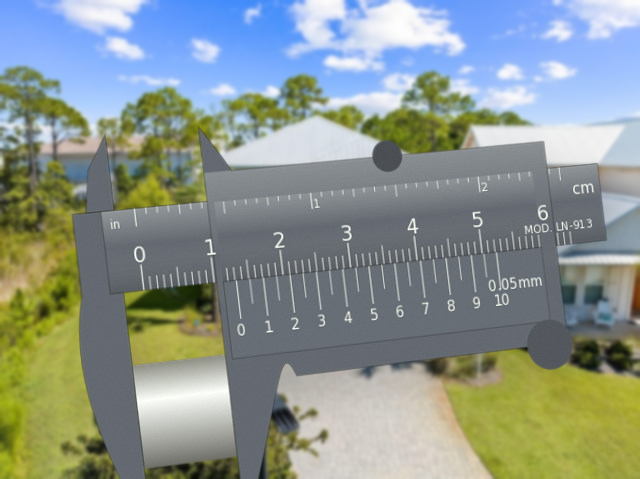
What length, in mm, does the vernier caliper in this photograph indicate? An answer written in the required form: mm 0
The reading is mm 13.2
